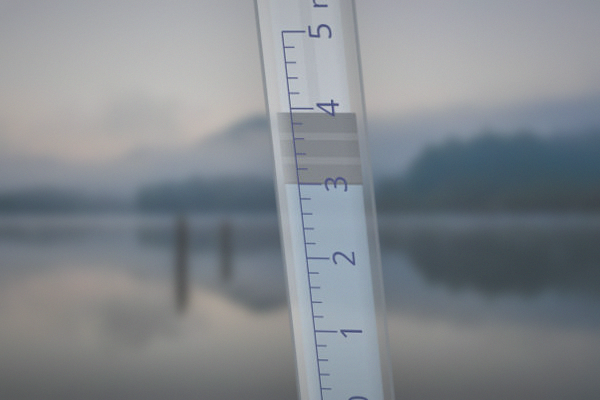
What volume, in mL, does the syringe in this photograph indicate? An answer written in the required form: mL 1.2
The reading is mL 3
